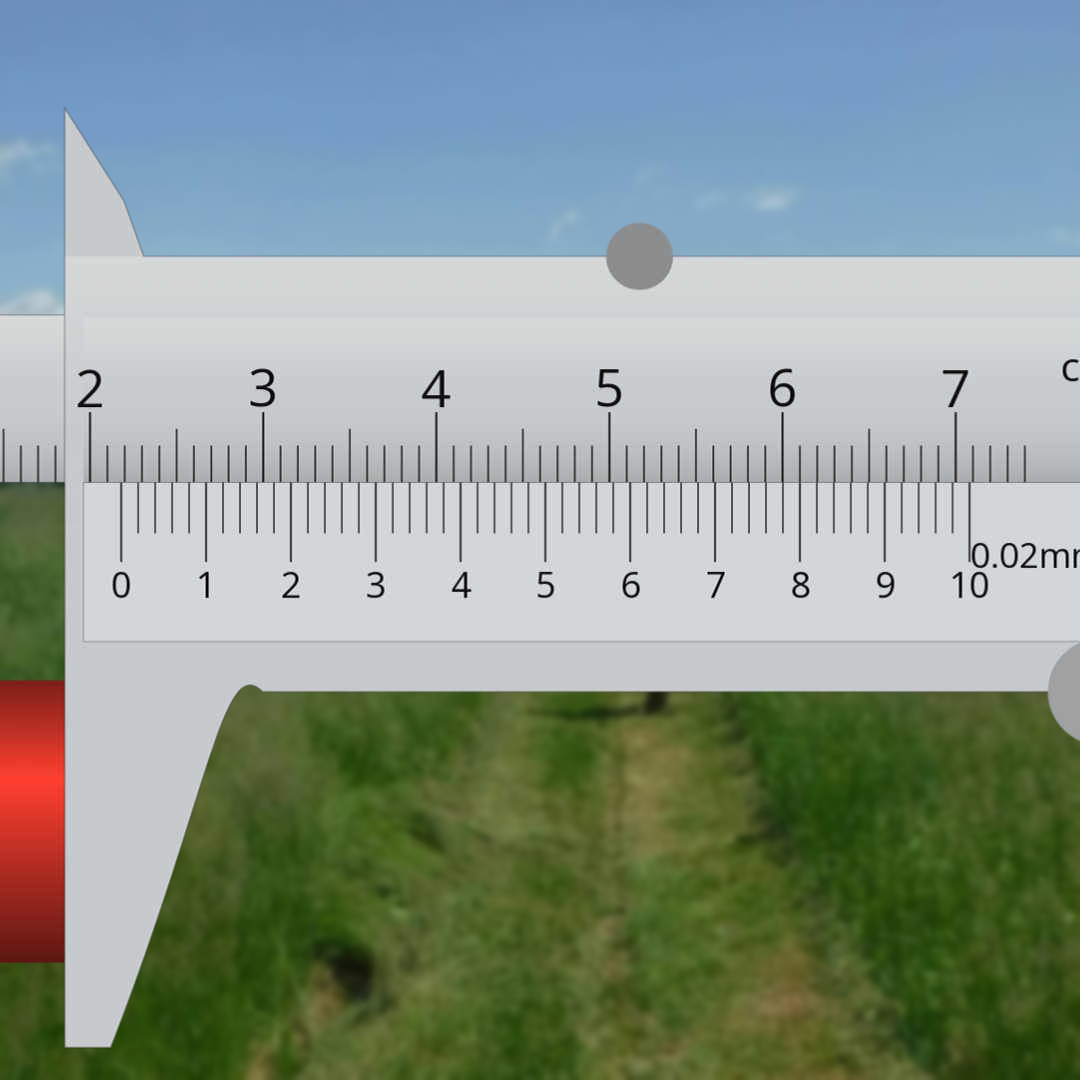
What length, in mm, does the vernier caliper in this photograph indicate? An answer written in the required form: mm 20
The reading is mm 21.8
